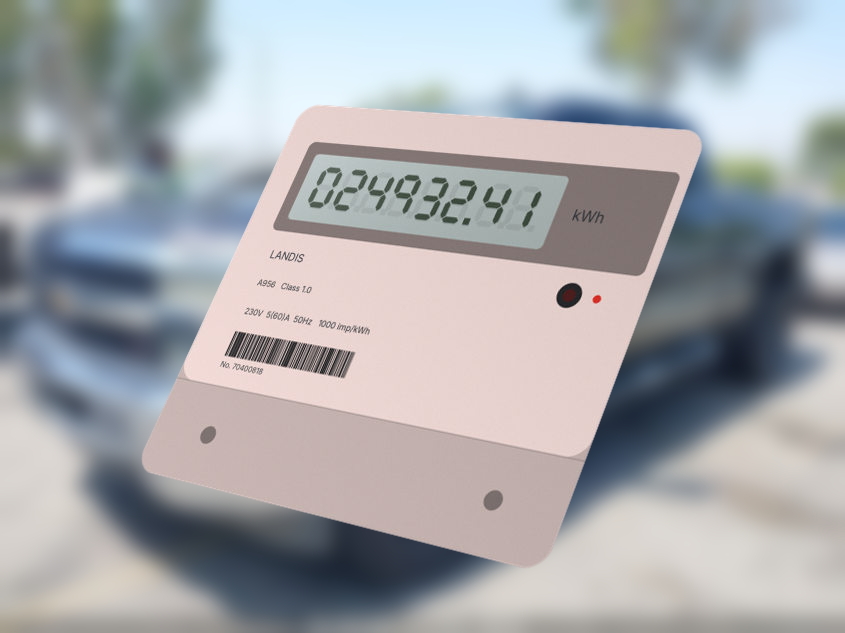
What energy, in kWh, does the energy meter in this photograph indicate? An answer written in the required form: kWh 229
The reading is kWh 24932.41
